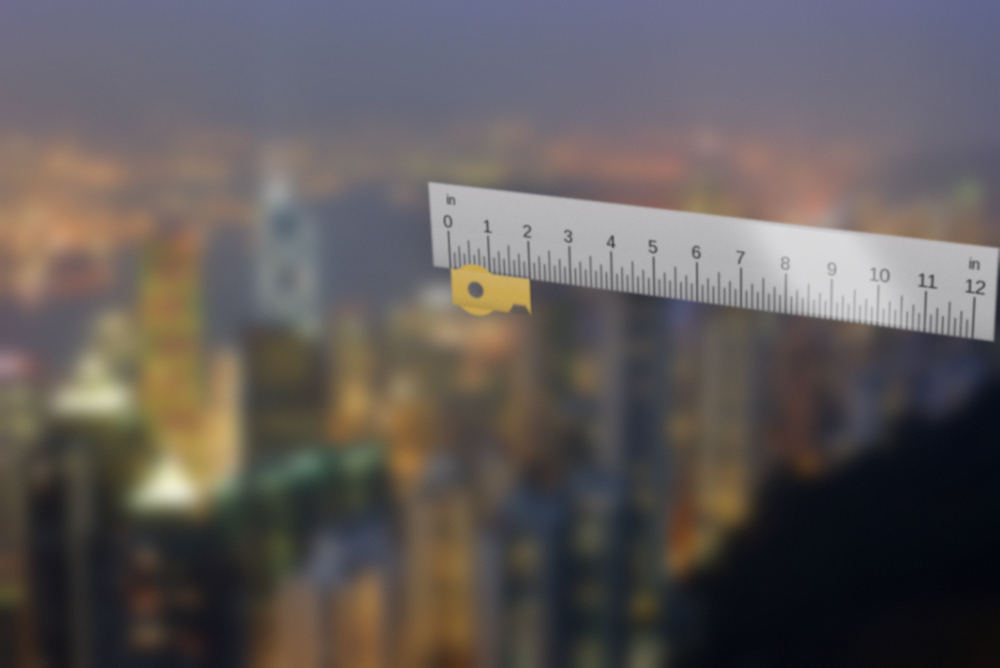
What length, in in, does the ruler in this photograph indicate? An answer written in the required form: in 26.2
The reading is in 2
